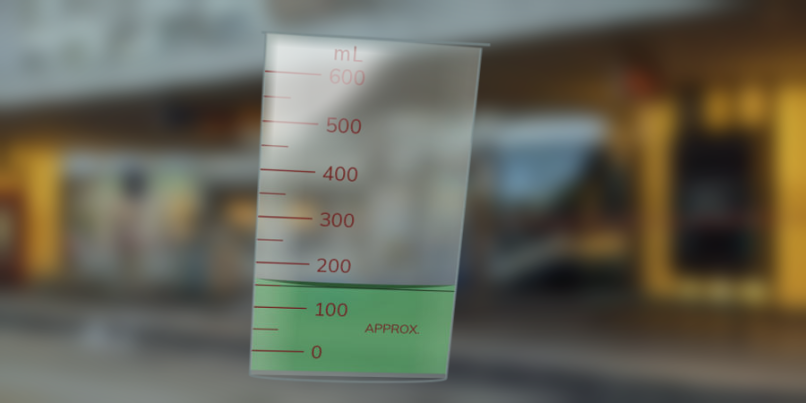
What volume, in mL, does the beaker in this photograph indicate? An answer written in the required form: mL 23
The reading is mL 150
